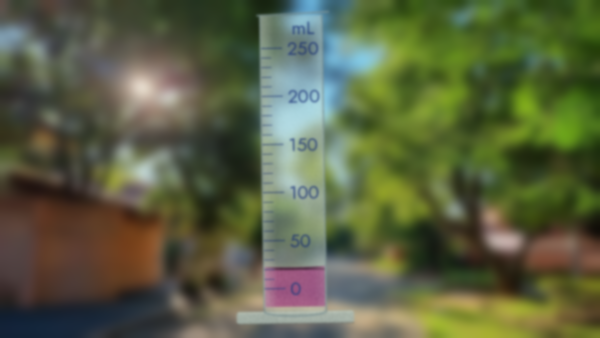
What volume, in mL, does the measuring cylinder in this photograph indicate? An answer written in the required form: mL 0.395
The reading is mL 20
